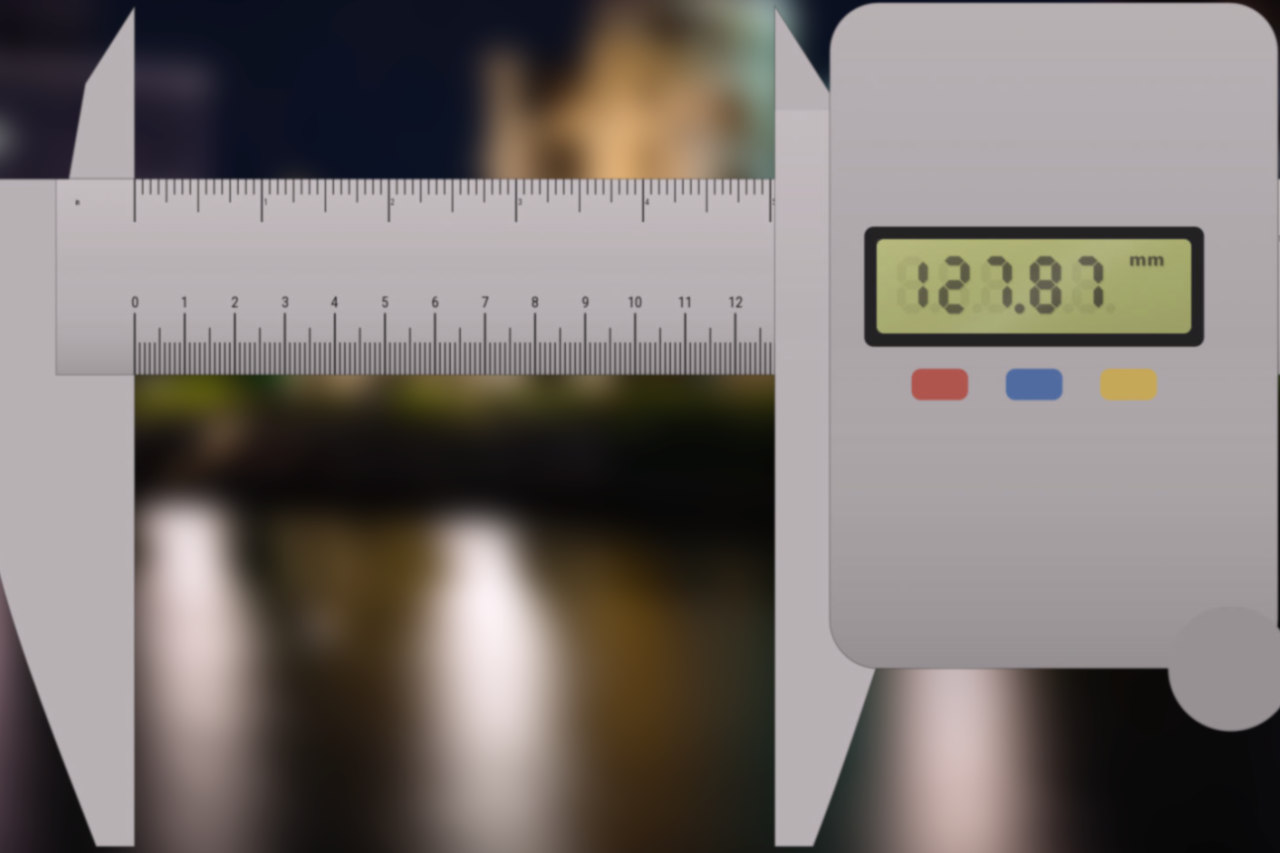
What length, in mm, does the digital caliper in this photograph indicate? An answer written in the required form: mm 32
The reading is mm 127.87
